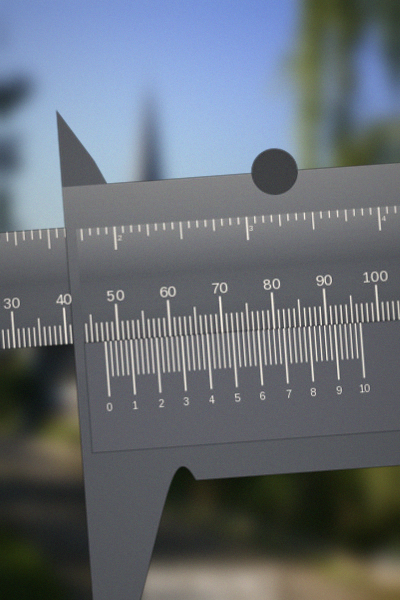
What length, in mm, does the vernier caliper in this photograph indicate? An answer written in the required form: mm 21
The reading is mm 47.5
